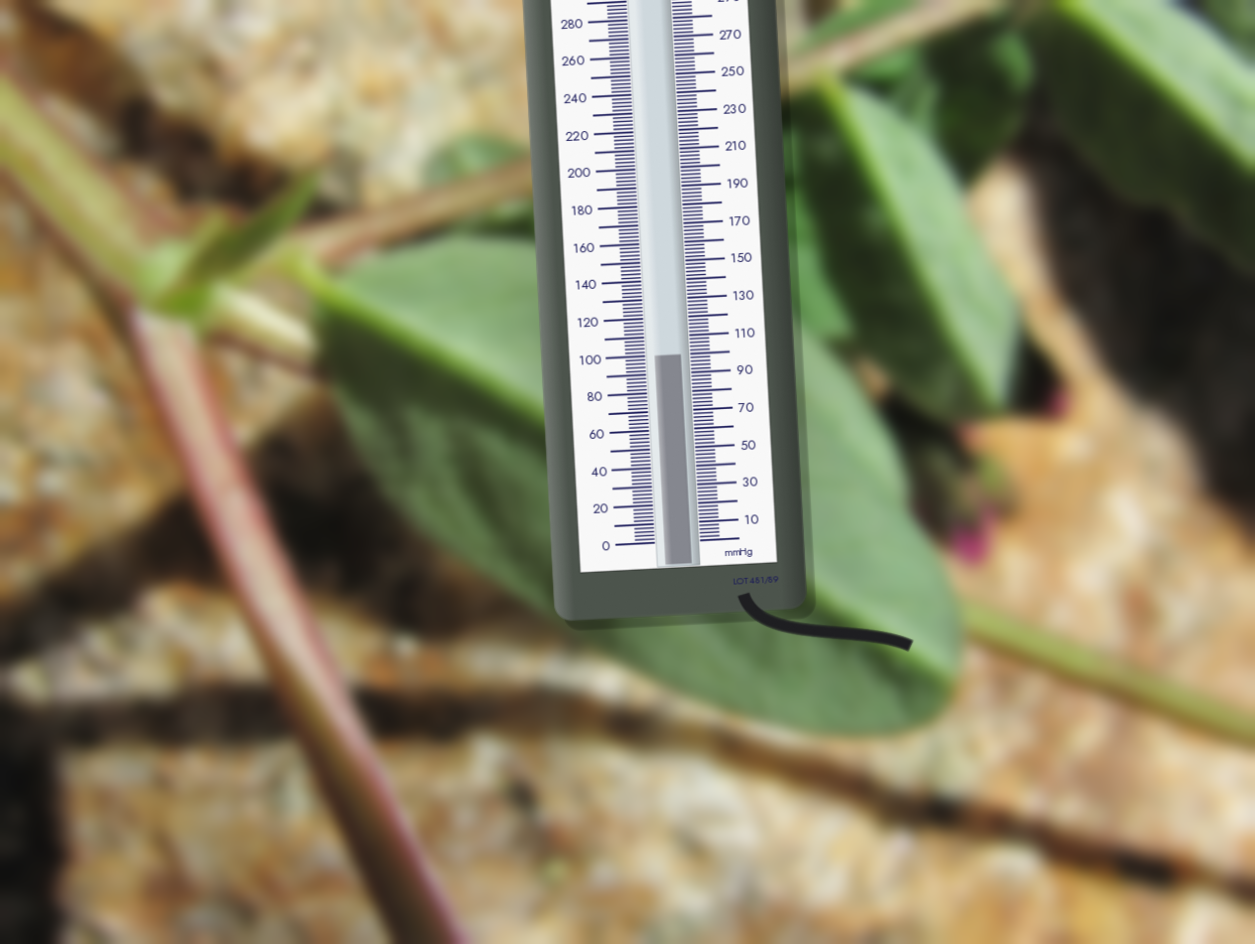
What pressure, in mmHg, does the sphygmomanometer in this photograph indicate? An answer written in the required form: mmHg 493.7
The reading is mmHg 100
